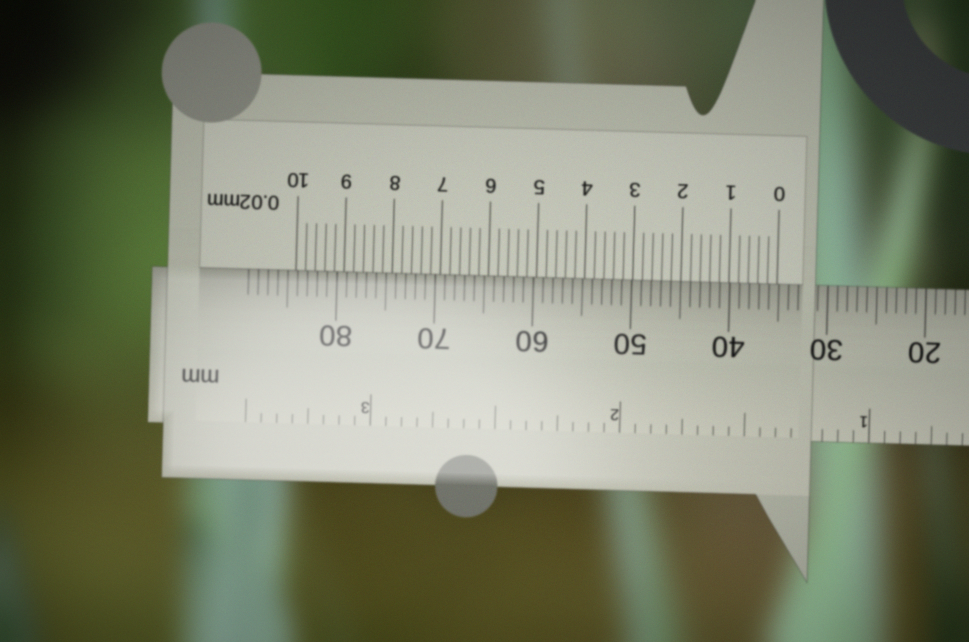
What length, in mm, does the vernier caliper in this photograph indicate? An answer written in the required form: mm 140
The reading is mm 35.2
